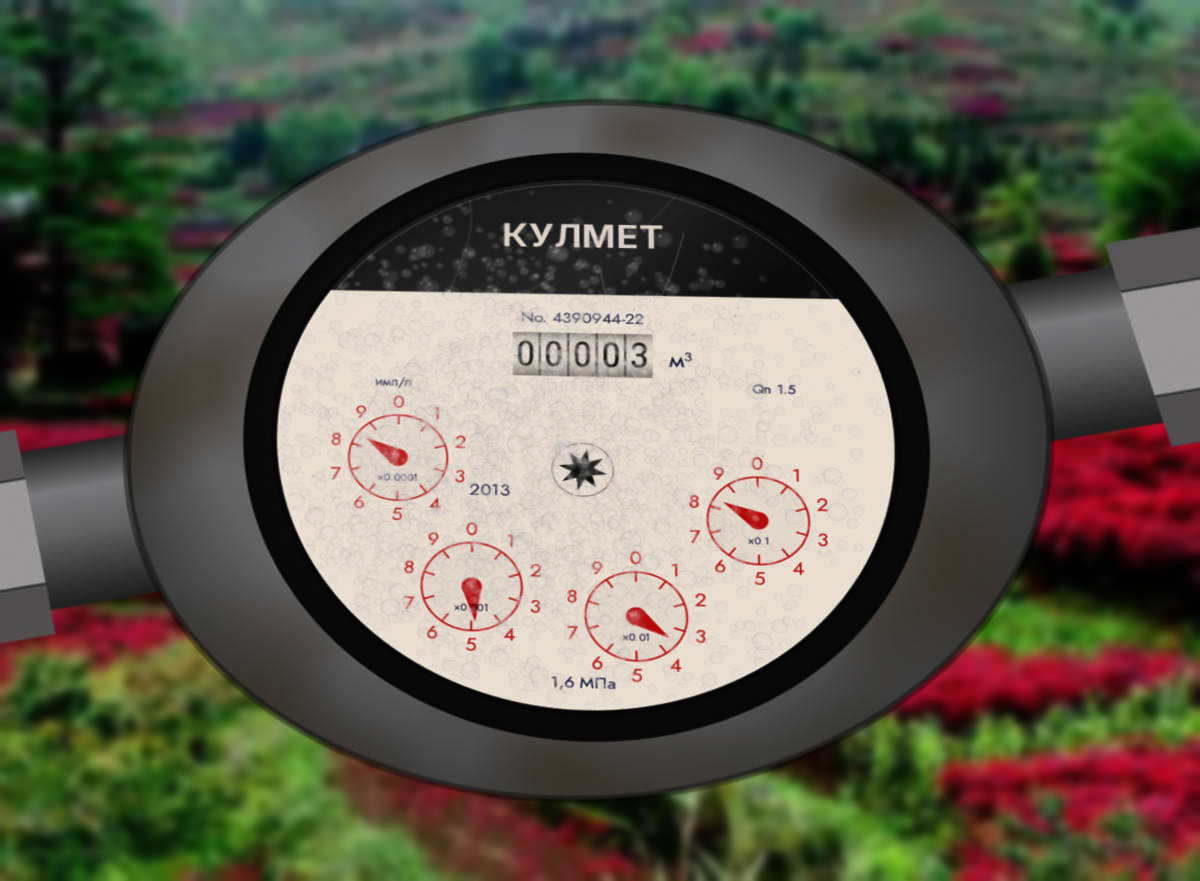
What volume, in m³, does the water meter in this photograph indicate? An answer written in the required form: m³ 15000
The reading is m³ 3.8348
